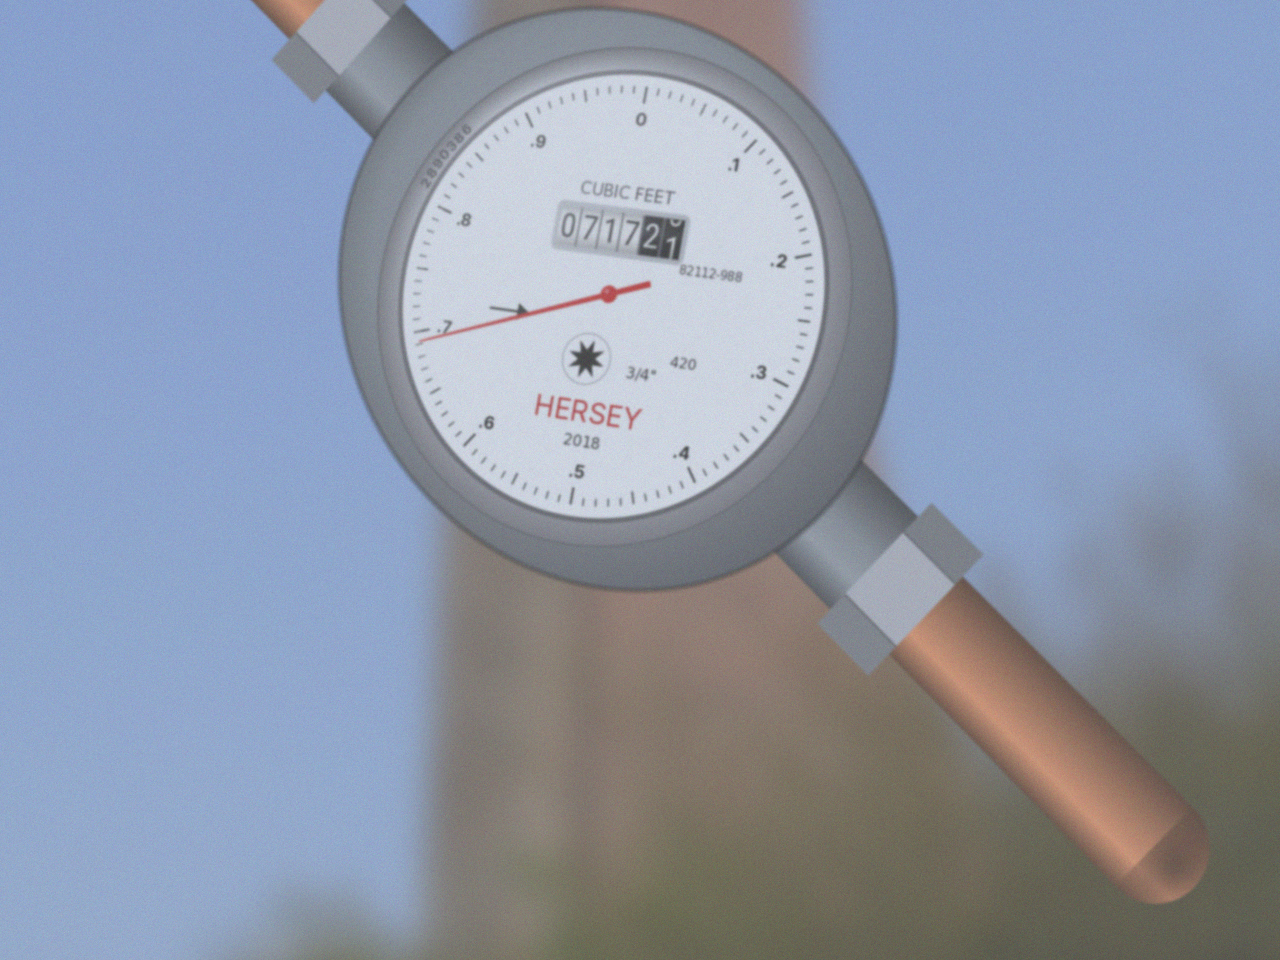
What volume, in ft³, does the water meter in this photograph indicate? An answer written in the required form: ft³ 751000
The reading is ft³ 71720.69
